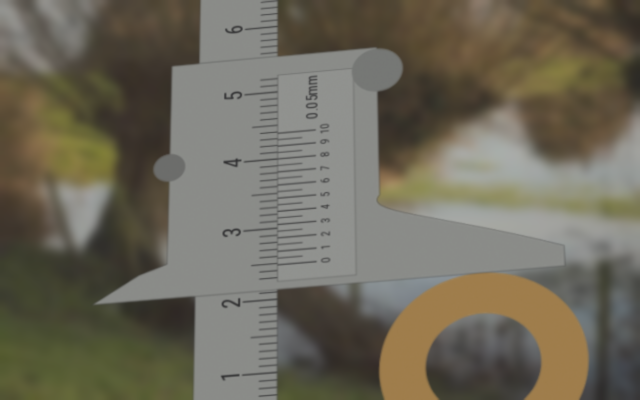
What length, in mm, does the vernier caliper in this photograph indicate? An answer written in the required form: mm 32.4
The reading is mm 24.8
